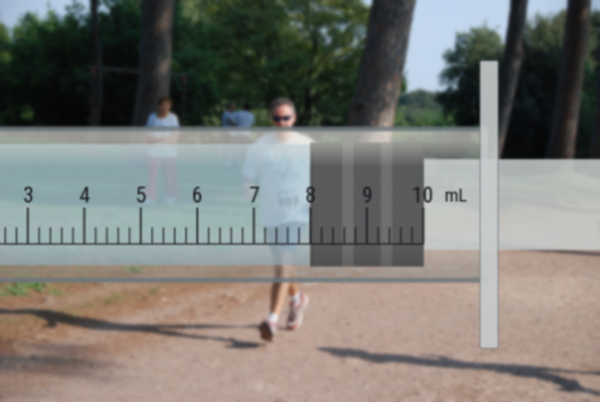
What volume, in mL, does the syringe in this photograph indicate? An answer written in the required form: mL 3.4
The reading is mL 8
